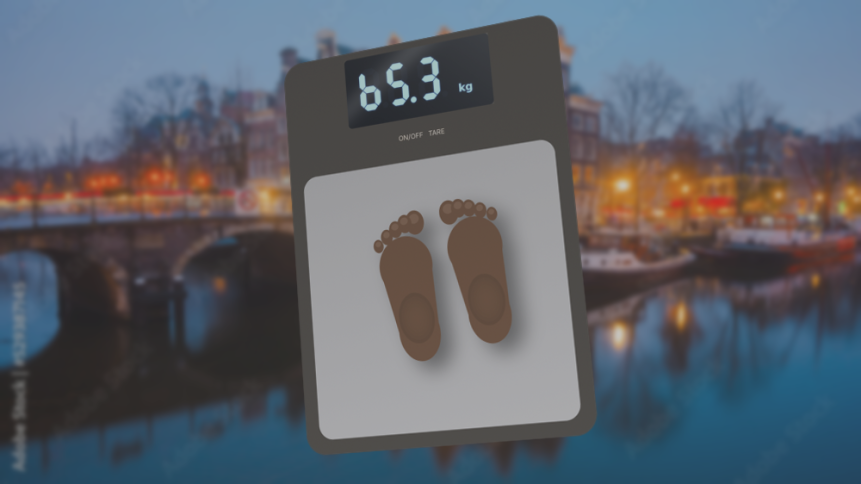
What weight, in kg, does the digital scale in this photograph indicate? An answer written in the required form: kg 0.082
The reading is kg 65.3
